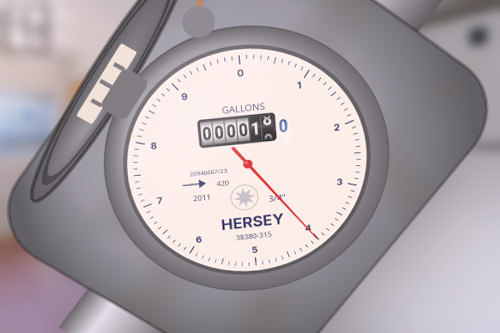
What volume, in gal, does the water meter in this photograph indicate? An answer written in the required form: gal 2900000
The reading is gal 184.0
